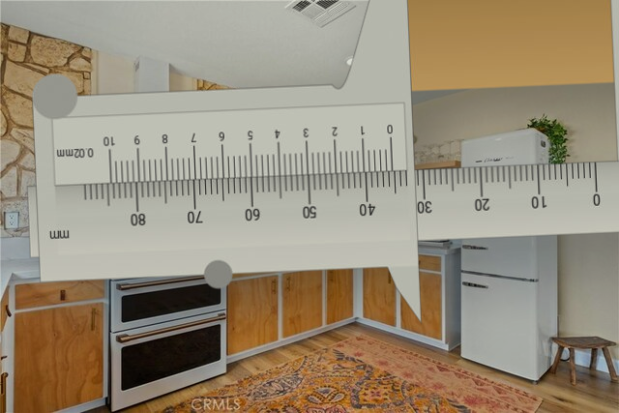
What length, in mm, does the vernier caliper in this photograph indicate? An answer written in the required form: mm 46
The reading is mm 35.4
